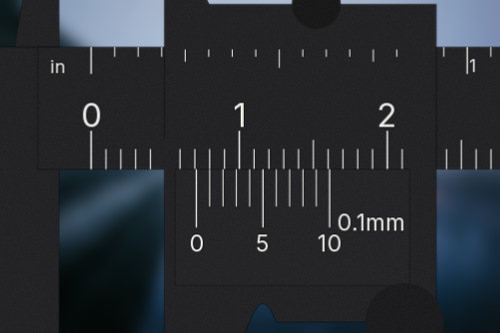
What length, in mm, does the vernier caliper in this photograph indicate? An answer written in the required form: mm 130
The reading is mm 7.1
